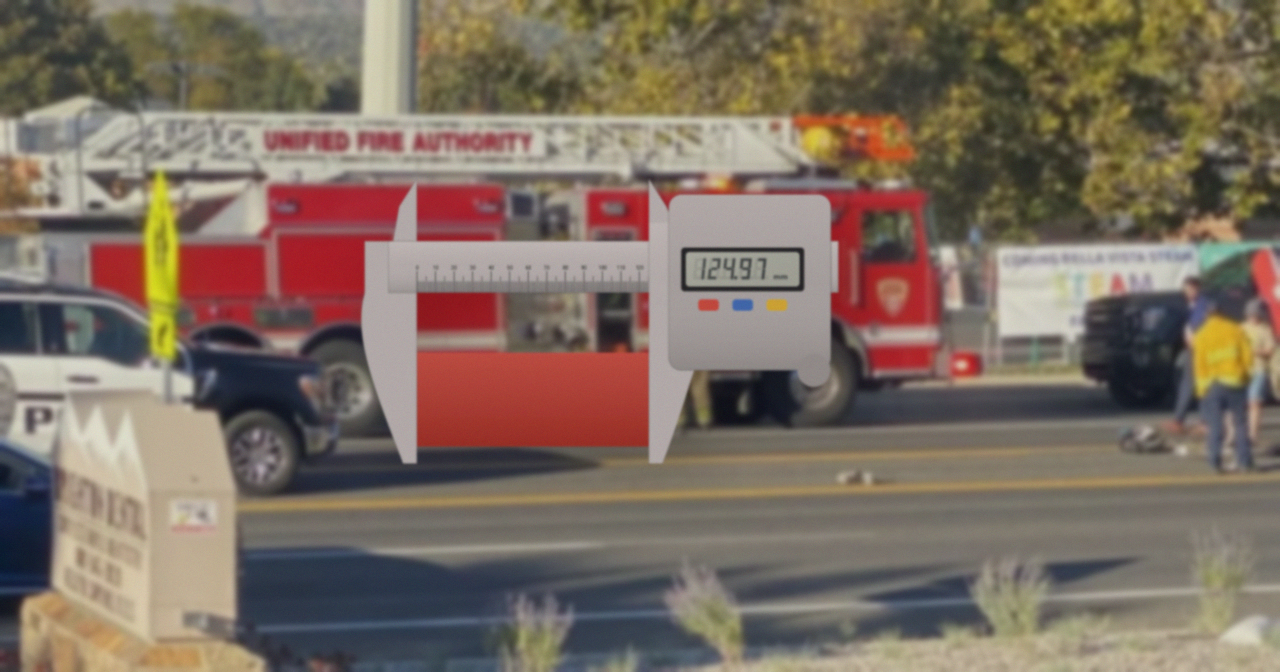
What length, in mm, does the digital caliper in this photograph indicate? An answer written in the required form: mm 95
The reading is mm 124.97
